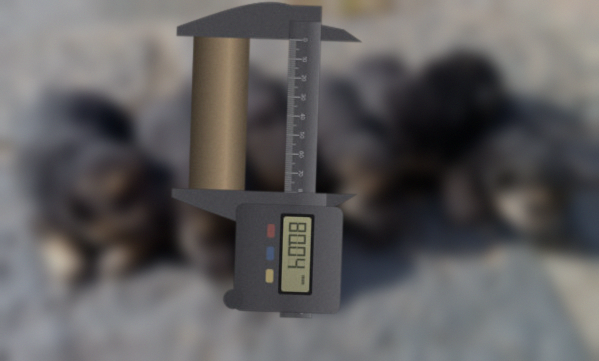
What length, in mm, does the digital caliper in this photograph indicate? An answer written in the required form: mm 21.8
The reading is mm 80.04
